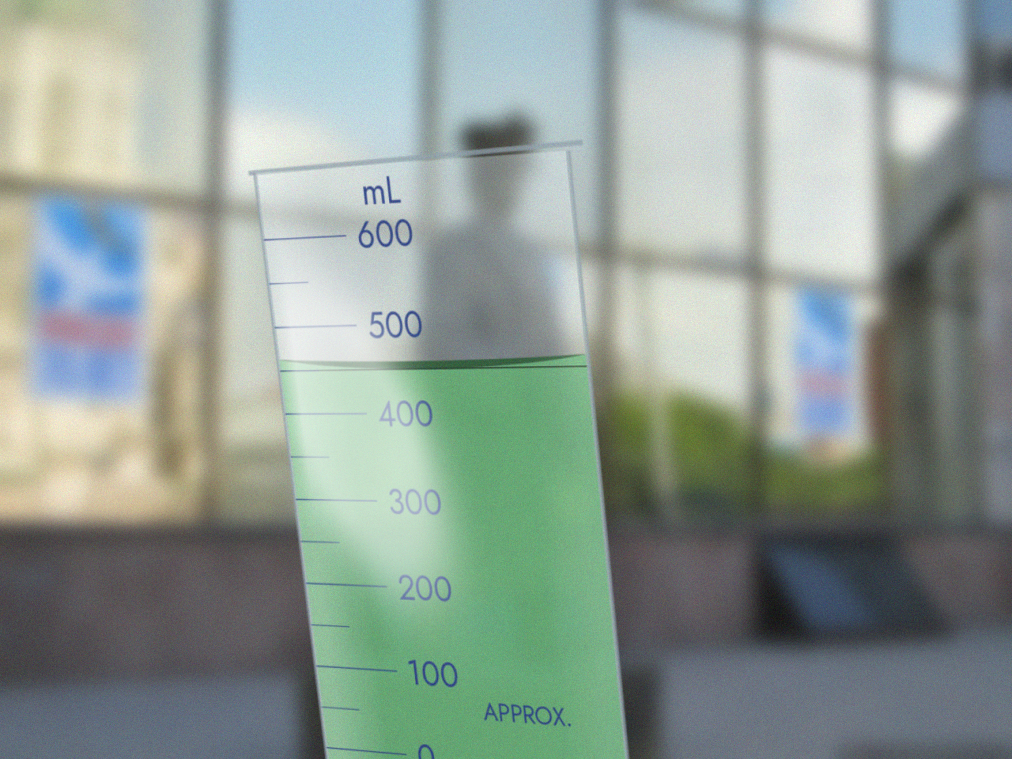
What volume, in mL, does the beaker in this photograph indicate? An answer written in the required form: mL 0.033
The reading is mL 450
